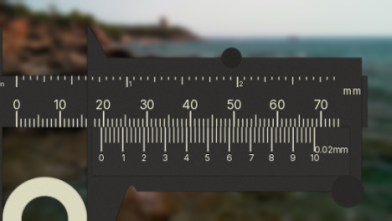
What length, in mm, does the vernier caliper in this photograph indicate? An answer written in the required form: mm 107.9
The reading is mm 19.5
